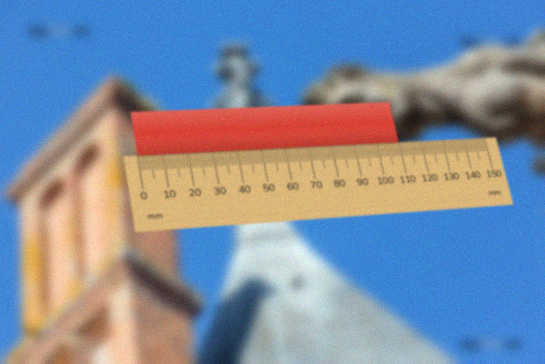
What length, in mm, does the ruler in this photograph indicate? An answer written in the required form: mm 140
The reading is mm 110
